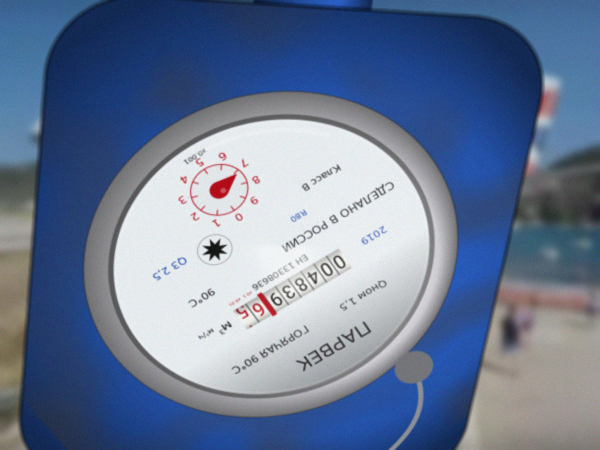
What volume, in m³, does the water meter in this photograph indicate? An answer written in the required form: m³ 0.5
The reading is m³ 4839.647
